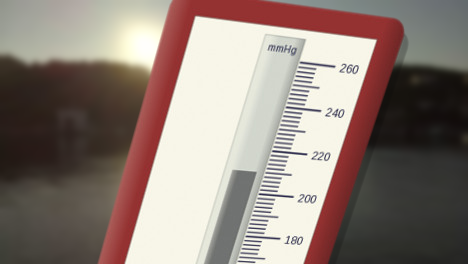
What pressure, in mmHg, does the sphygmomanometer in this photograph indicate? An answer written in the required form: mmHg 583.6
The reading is mmHg 210
